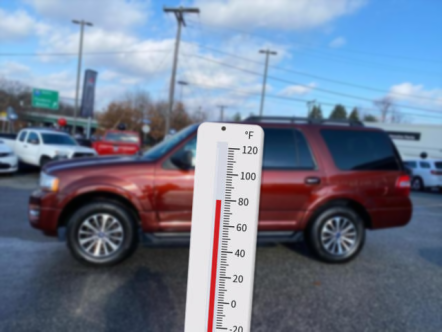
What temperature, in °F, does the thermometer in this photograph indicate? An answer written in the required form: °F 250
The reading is °F 80
